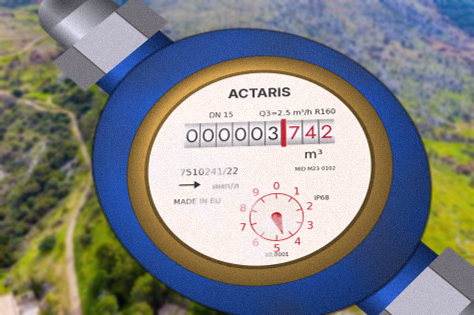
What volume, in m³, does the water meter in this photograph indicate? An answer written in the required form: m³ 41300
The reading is m³ 3.7424
